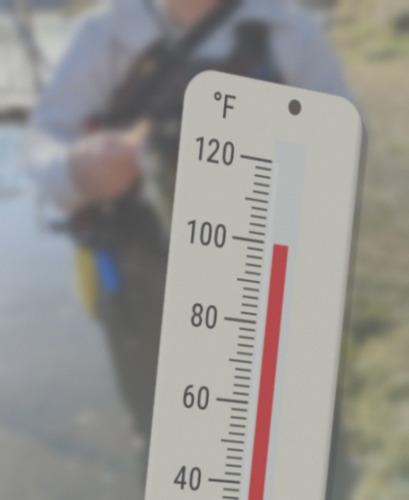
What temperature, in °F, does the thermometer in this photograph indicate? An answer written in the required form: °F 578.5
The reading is °F 100
